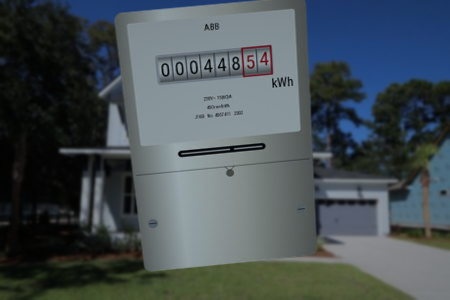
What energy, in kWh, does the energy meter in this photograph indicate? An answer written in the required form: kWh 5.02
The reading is kWh 448.54
